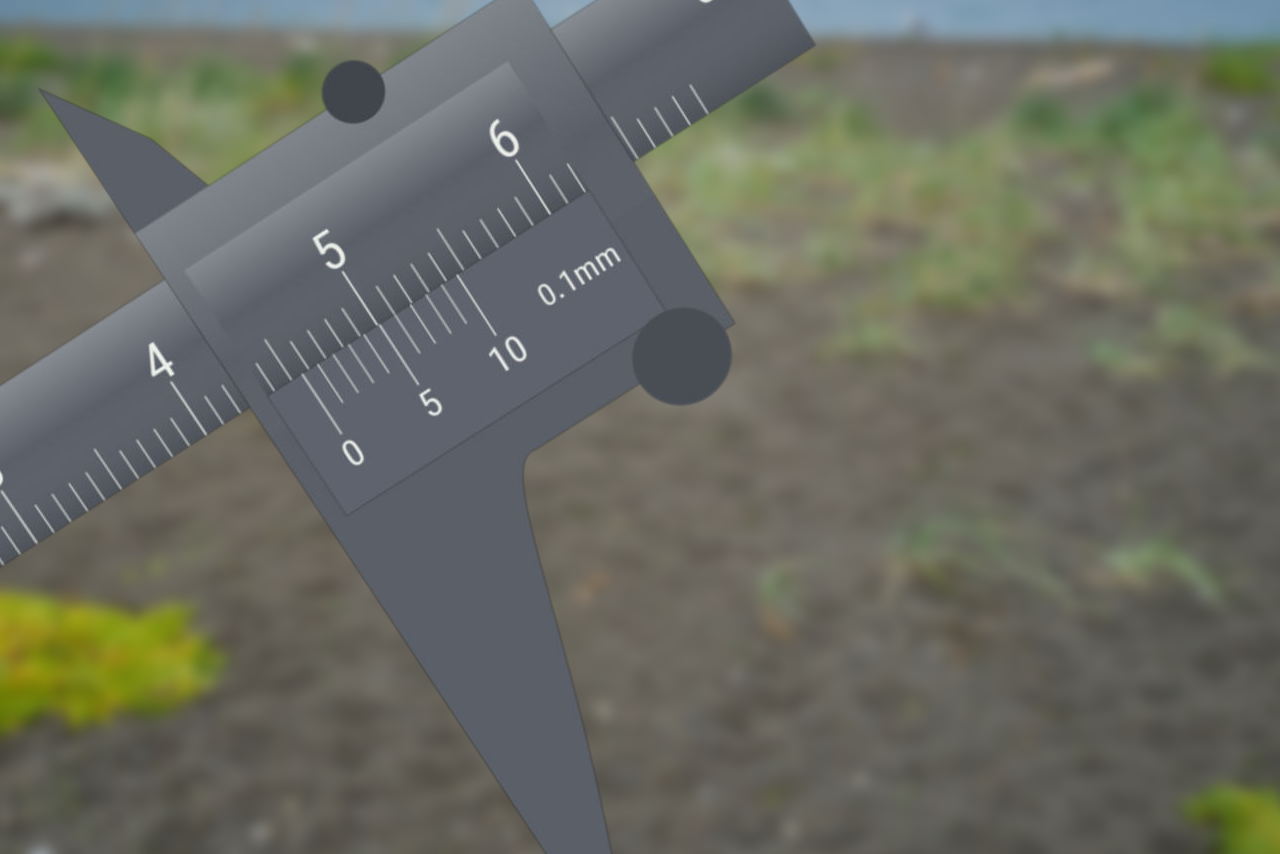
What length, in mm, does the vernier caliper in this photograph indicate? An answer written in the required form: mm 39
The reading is mm 45.6
